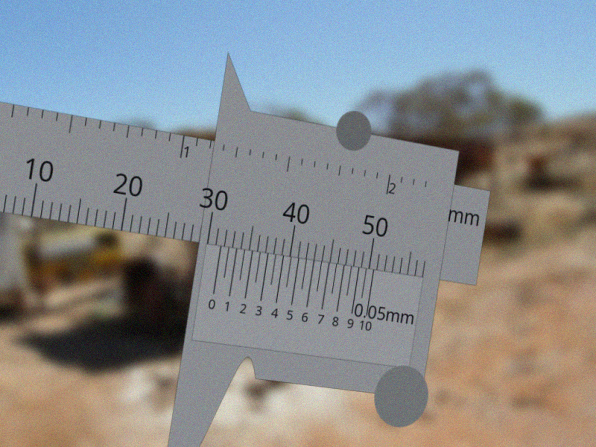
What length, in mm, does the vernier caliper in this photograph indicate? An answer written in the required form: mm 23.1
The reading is mm 31.6
